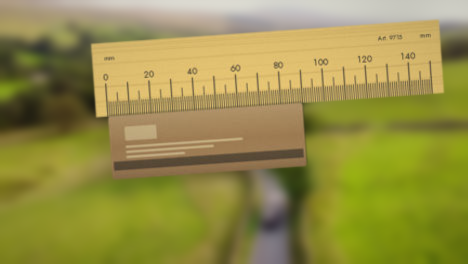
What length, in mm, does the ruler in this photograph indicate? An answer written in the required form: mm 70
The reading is mm 90
